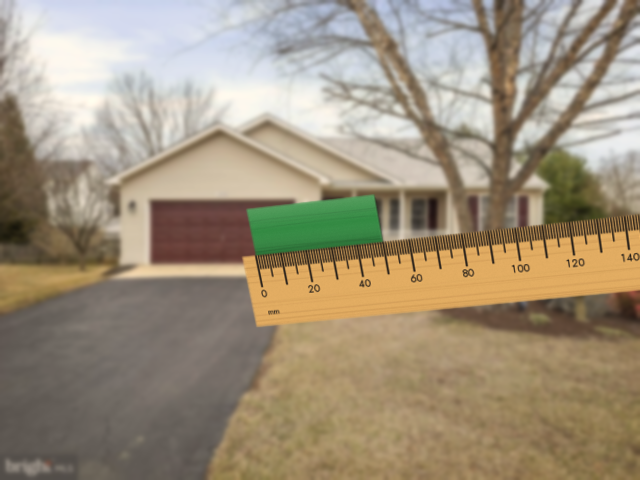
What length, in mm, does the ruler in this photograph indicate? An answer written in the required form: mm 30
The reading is mm 50
